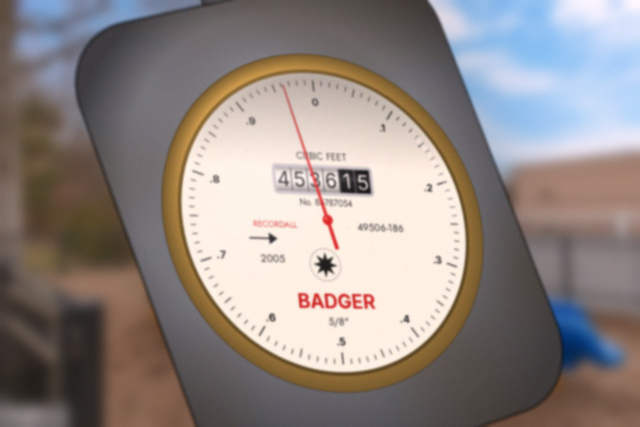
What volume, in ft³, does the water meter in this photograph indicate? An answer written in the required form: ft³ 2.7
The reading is ft³ 453614.96
